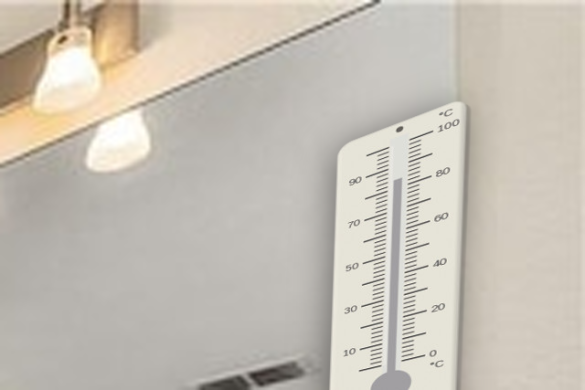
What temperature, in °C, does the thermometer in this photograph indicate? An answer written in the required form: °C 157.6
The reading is °C 84
